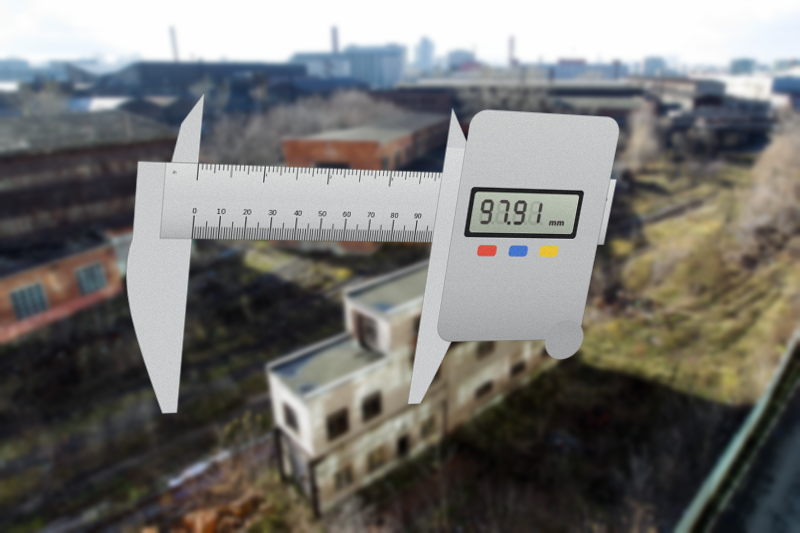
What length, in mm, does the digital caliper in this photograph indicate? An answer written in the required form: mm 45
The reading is mm 97.91
